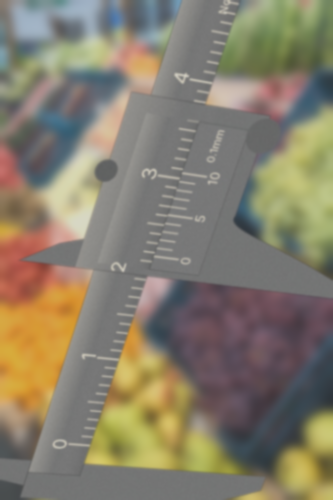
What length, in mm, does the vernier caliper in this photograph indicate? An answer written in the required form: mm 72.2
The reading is mm 21.6
